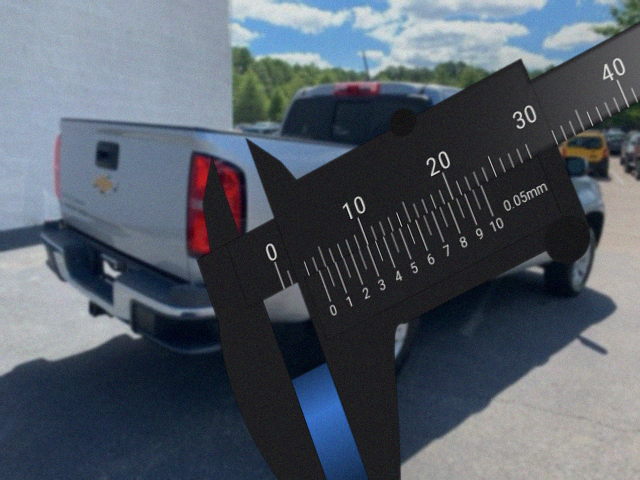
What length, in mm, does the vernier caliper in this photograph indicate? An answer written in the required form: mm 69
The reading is mm 4.2
